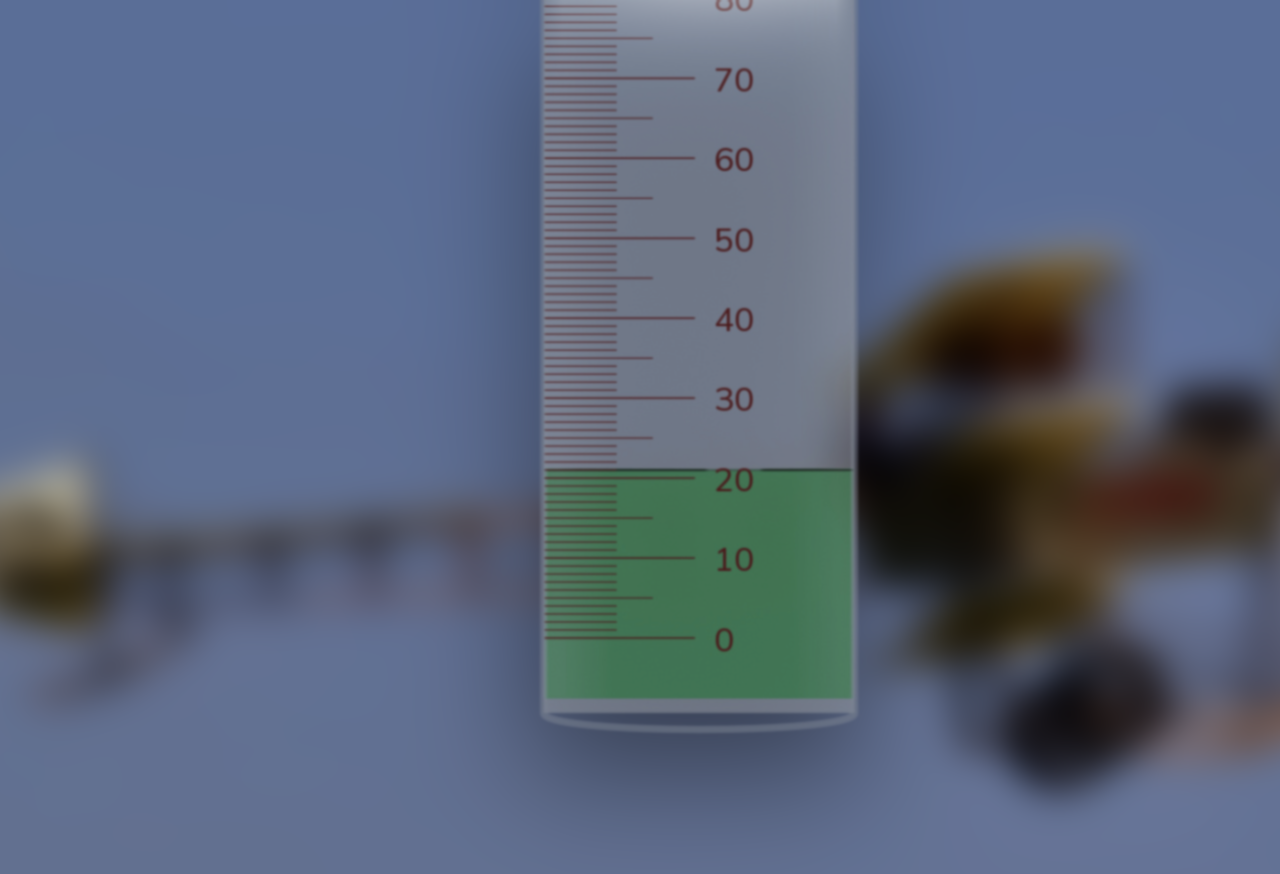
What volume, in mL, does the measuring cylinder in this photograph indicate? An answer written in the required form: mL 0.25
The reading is mL 21
